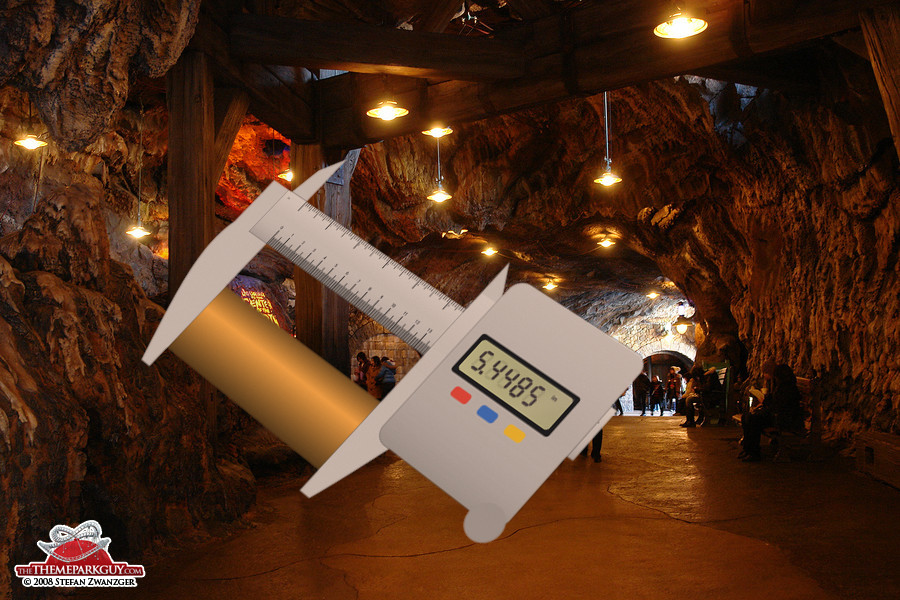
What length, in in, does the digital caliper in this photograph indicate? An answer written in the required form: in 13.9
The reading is in 5.4485
